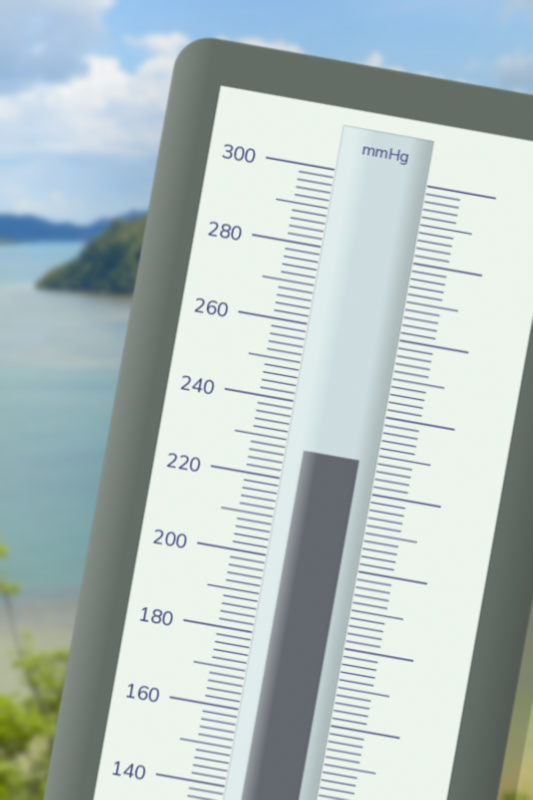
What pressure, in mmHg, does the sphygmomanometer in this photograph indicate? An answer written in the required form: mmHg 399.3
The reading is mmHg 228
